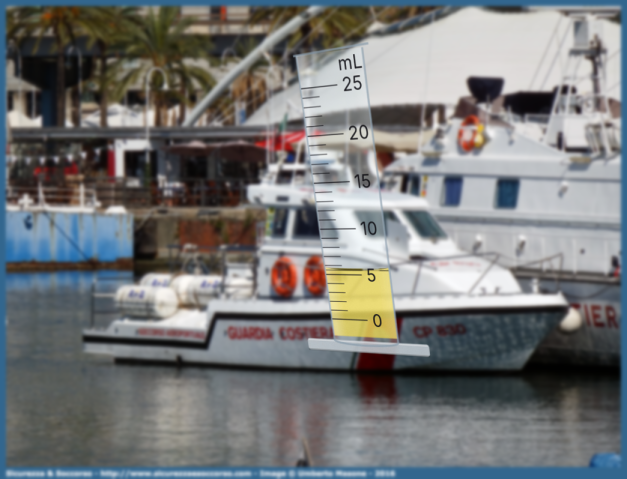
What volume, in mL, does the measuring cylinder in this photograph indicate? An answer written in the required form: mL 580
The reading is mL 5.5
